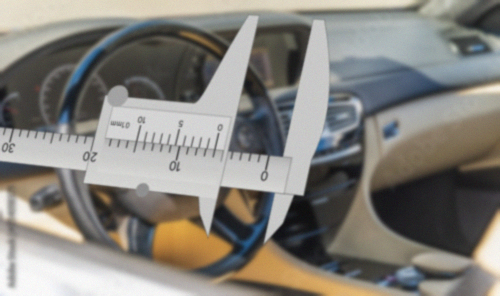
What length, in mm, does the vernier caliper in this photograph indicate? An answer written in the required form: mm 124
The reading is mm 6.0
